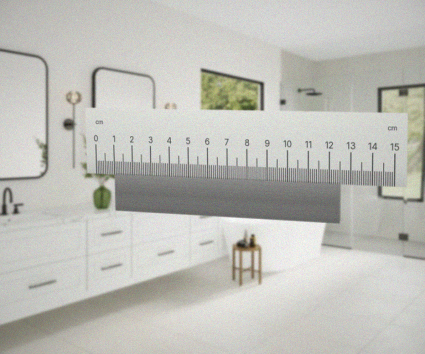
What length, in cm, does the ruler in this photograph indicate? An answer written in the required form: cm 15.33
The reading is cm 11.5
